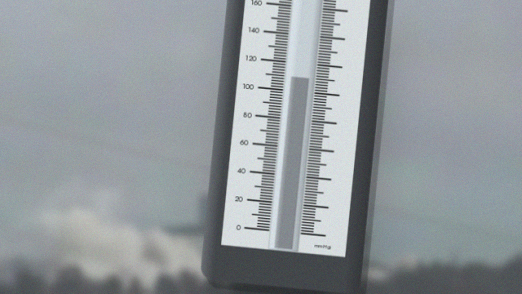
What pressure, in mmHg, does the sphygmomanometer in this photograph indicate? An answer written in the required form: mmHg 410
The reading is mmHg 110
